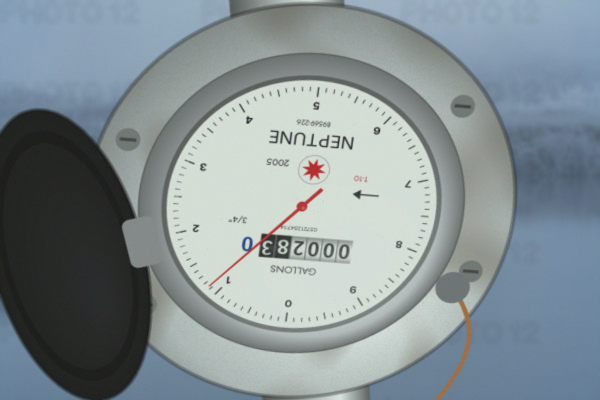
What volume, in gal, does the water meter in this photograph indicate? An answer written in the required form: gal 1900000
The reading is gal 2831.1
